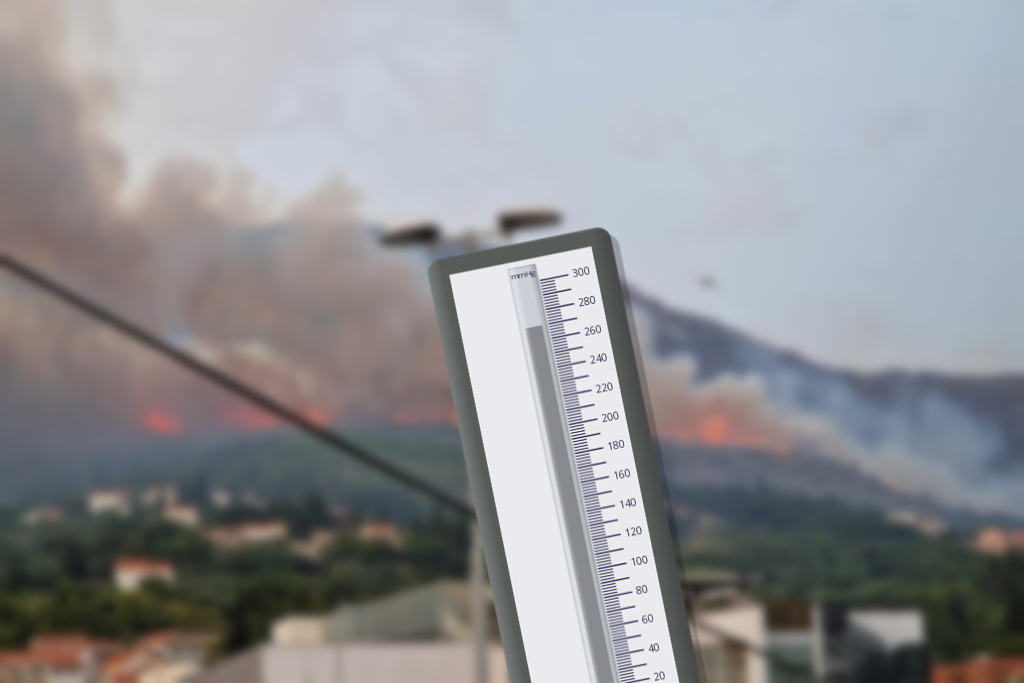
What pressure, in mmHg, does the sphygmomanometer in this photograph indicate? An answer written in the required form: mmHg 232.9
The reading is mmHg 270
